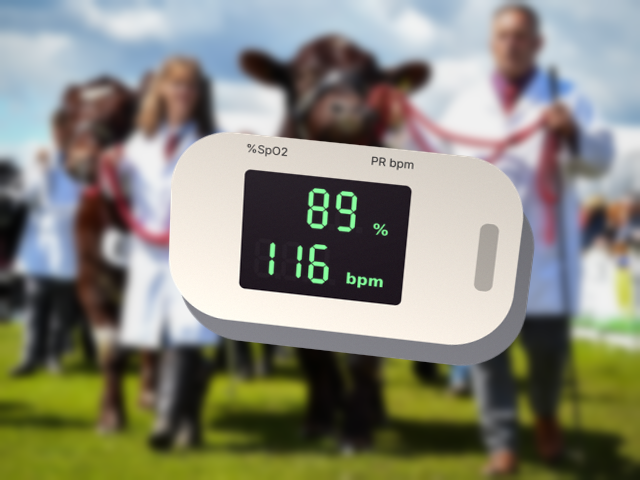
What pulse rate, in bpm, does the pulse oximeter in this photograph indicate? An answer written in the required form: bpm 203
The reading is bpm 116
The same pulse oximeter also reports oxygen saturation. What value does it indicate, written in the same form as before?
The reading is % 89
